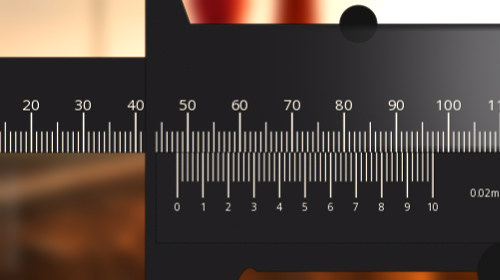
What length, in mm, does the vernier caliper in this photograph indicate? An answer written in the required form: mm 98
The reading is mm 48.0
